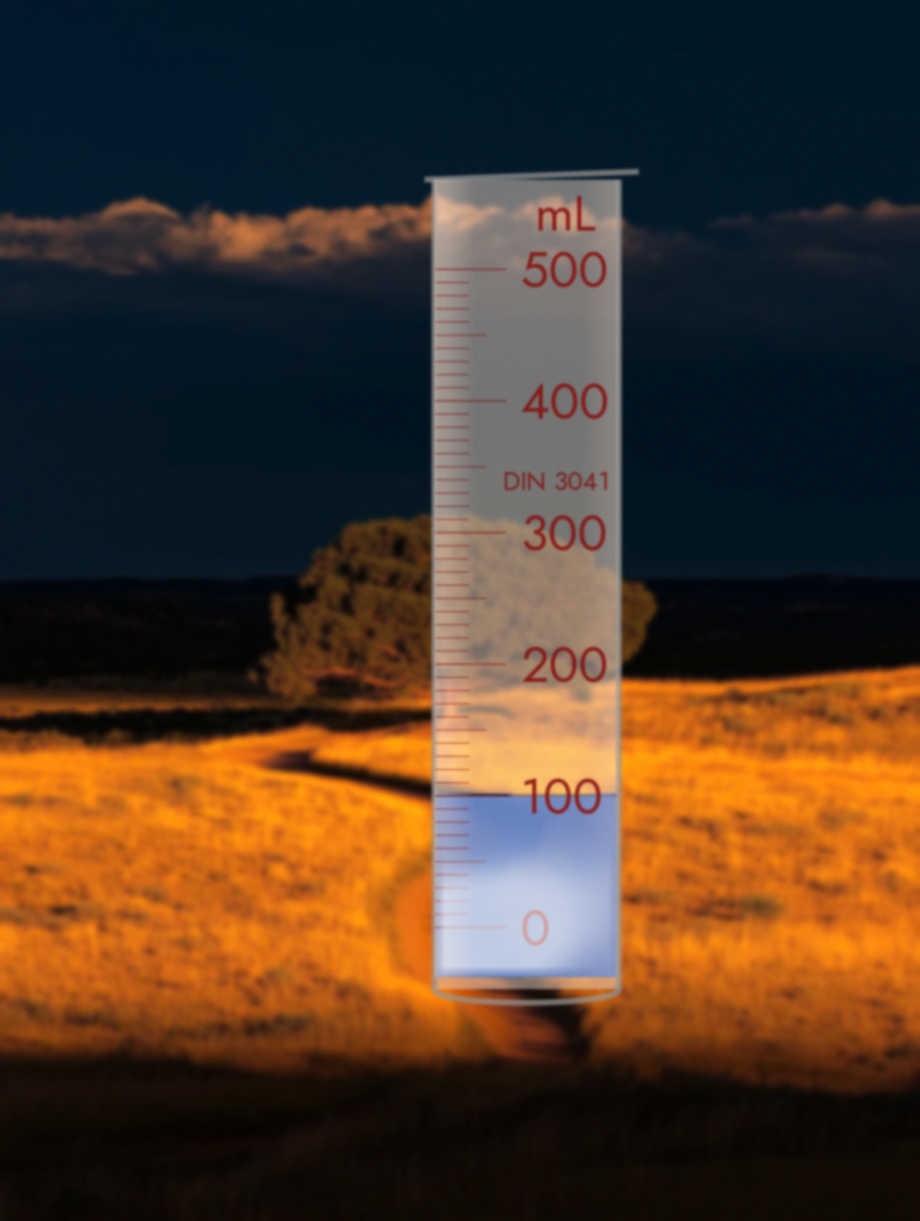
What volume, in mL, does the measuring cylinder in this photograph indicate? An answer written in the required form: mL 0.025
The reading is mL 100
